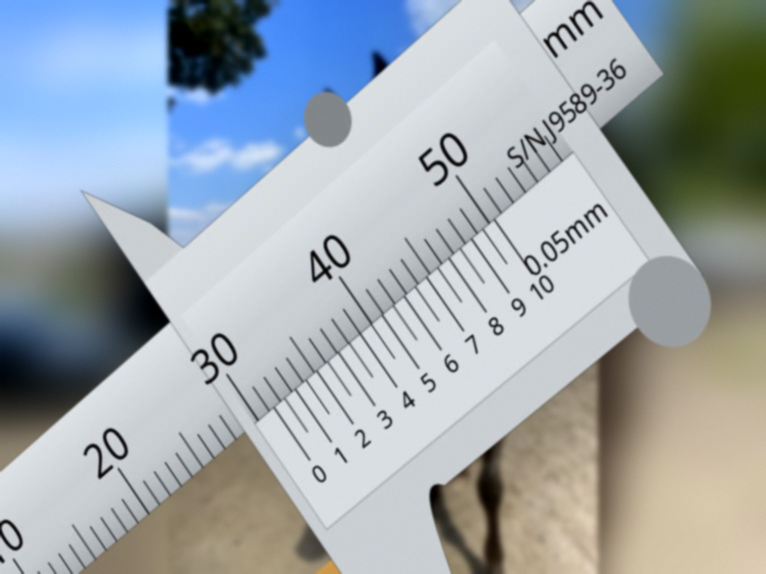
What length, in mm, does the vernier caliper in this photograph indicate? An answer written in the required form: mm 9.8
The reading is mm 31.4
